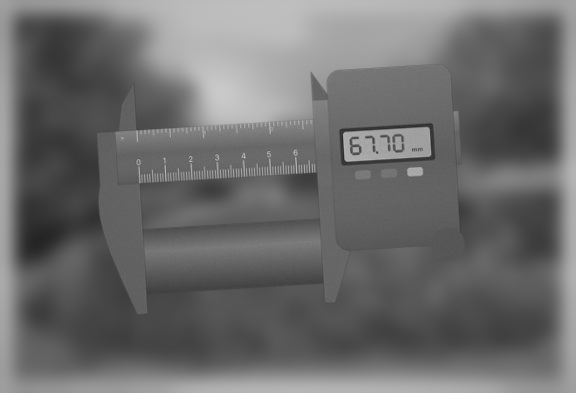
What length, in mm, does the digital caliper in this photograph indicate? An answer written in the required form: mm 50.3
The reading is mm 67.70
